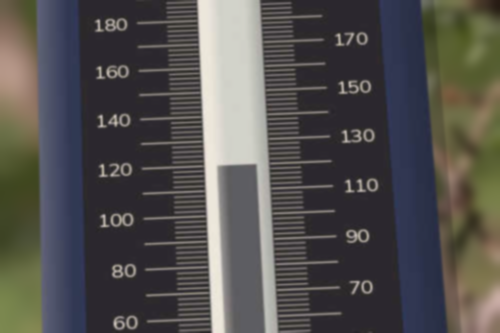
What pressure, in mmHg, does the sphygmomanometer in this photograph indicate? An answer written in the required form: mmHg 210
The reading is mmHg 120
